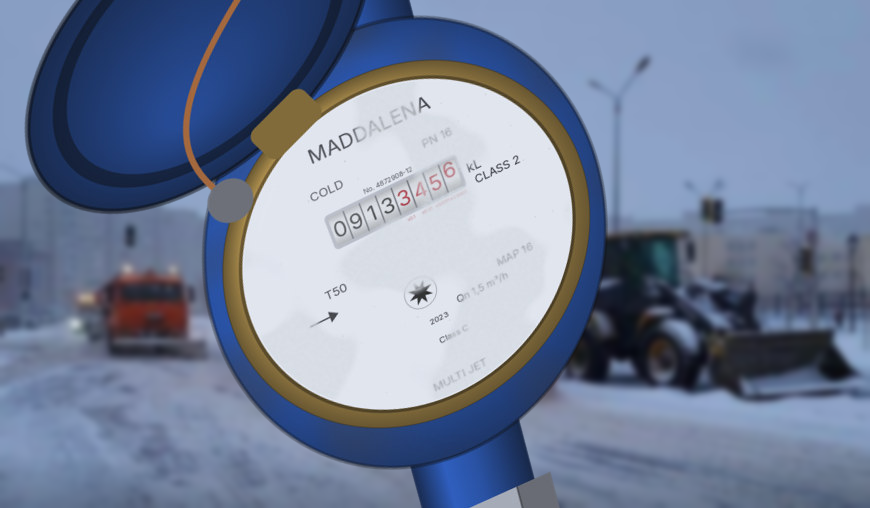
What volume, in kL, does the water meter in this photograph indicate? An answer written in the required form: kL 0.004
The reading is kL 913.3456
